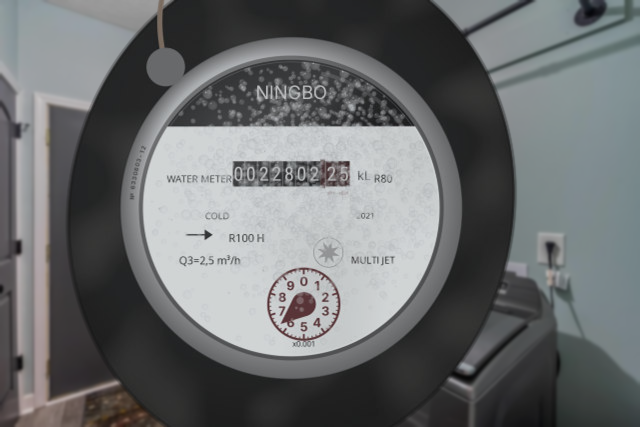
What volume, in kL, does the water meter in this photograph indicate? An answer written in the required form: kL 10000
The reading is kL 22802.256
